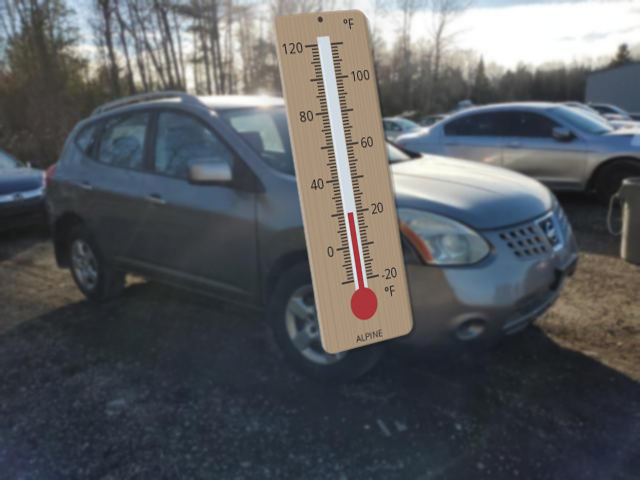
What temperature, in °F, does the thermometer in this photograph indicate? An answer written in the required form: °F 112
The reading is °F 20
